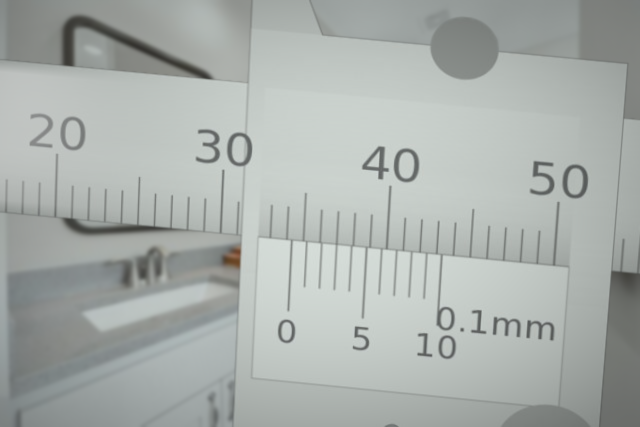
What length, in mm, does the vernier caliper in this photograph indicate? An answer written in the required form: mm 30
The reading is mm 34.3
